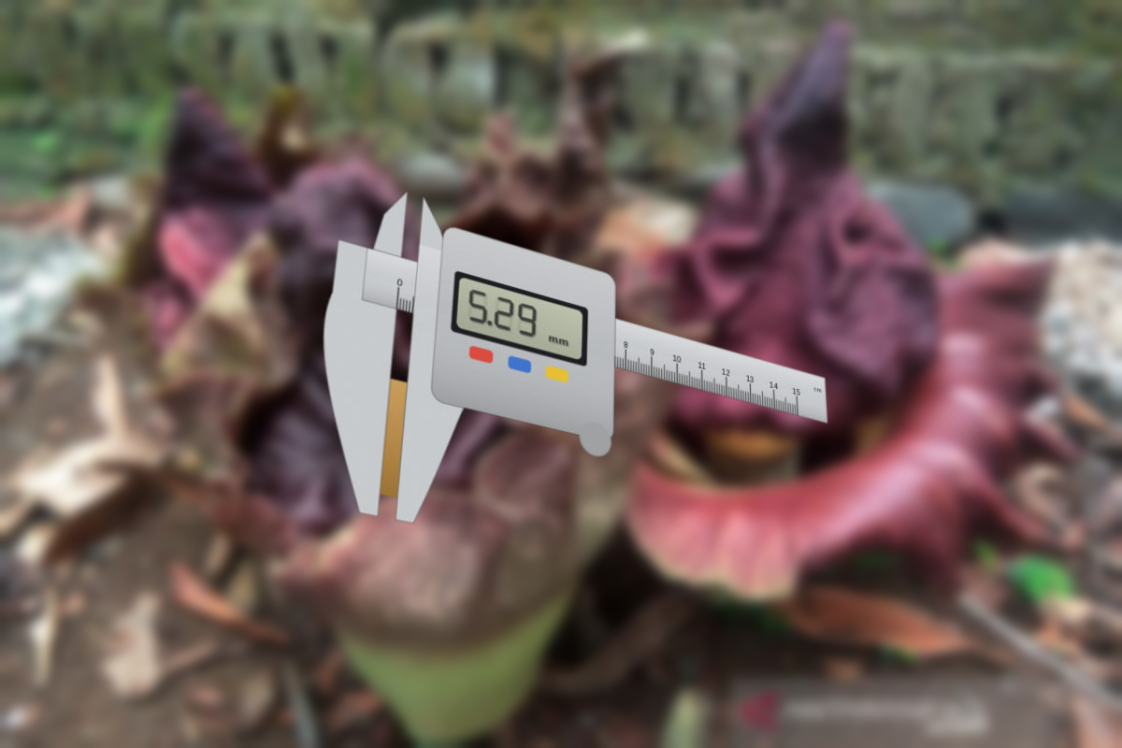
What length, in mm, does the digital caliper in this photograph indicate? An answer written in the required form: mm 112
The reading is mm 5.29
